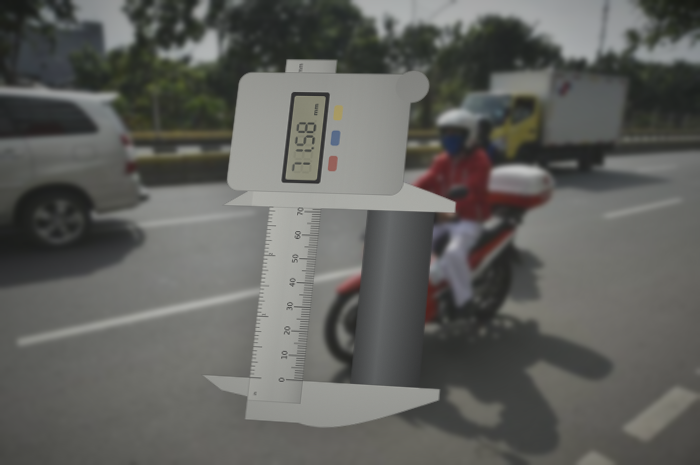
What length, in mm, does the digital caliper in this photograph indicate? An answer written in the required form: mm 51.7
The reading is mm 71.58
